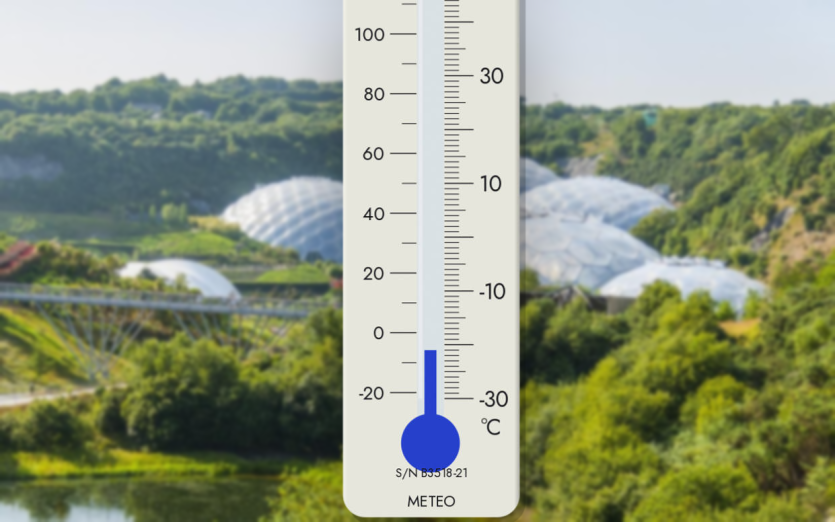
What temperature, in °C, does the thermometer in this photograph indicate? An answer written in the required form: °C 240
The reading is °C -21
